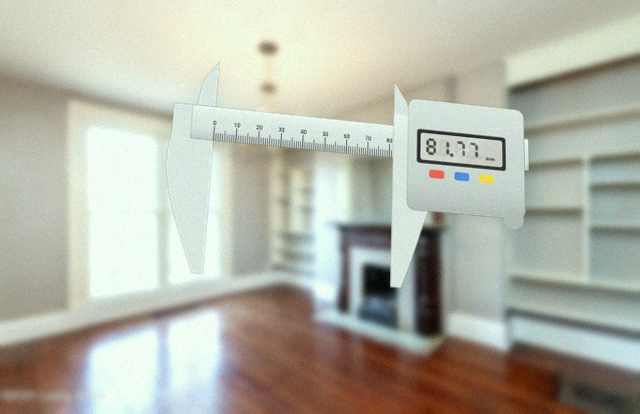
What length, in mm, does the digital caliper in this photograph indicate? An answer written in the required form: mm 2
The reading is mm 81.77
